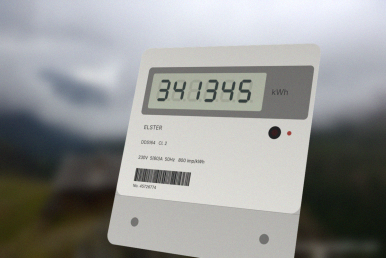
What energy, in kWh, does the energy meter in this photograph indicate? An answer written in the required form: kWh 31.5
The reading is kWh 341345
